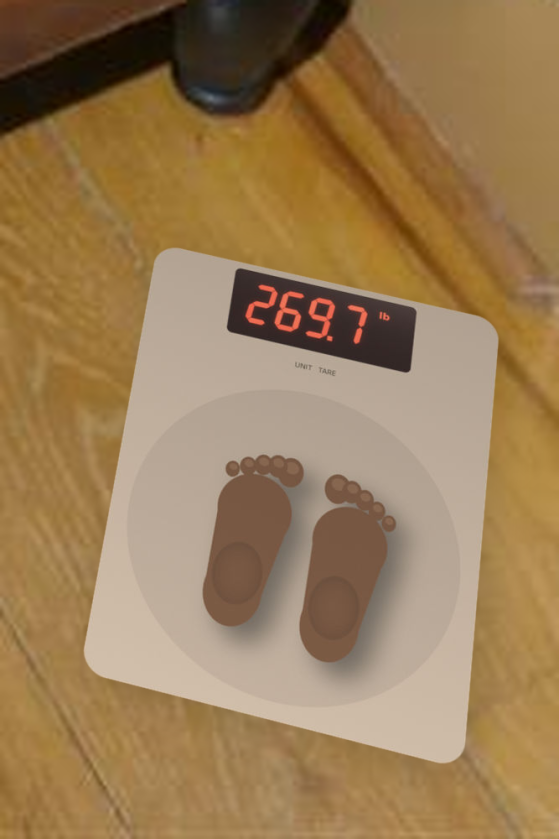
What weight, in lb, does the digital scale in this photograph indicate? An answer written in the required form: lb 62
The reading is lb 269.7
